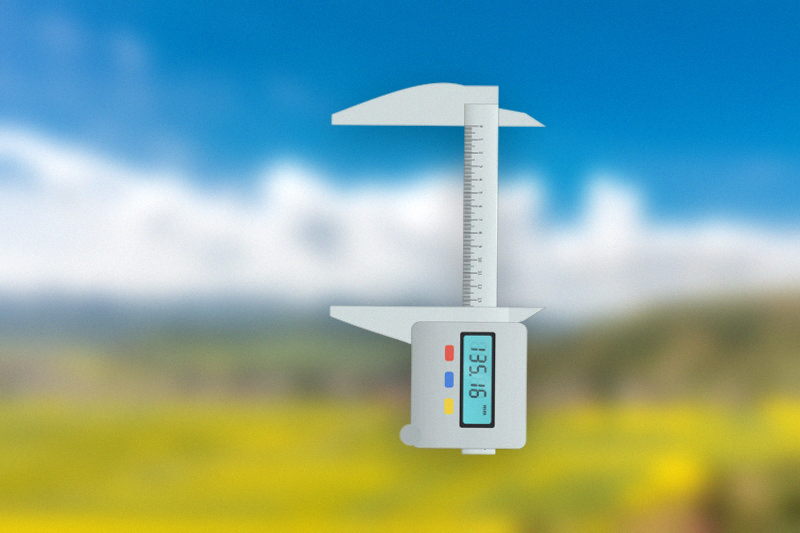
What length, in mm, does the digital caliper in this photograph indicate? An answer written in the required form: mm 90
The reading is mm 135.16
